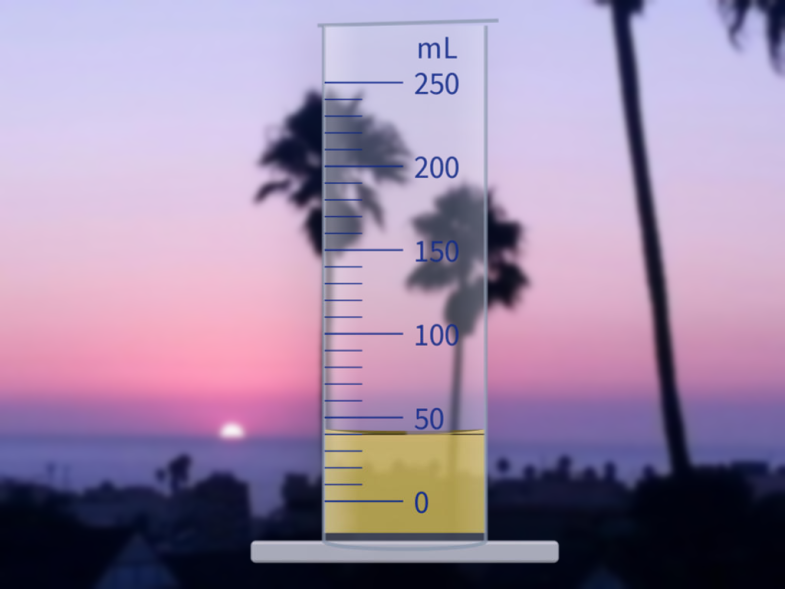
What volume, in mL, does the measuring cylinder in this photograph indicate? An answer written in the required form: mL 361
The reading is mL 40
